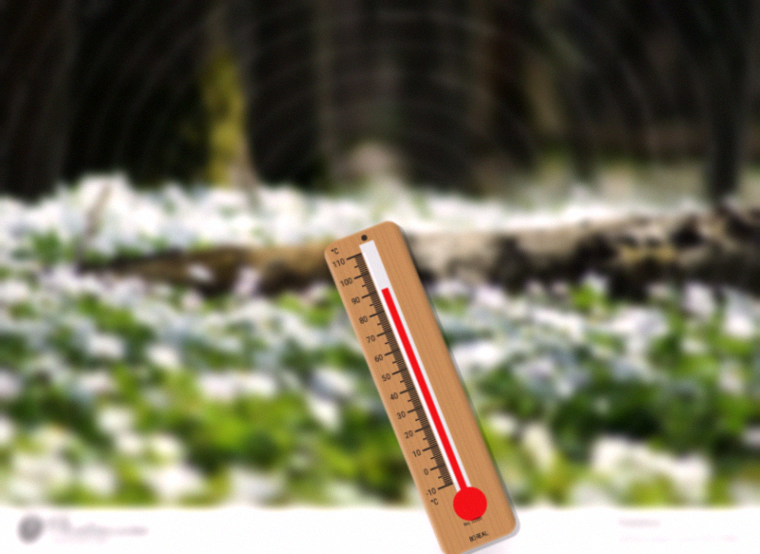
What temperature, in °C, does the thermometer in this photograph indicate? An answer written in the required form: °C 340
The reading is °C 90
